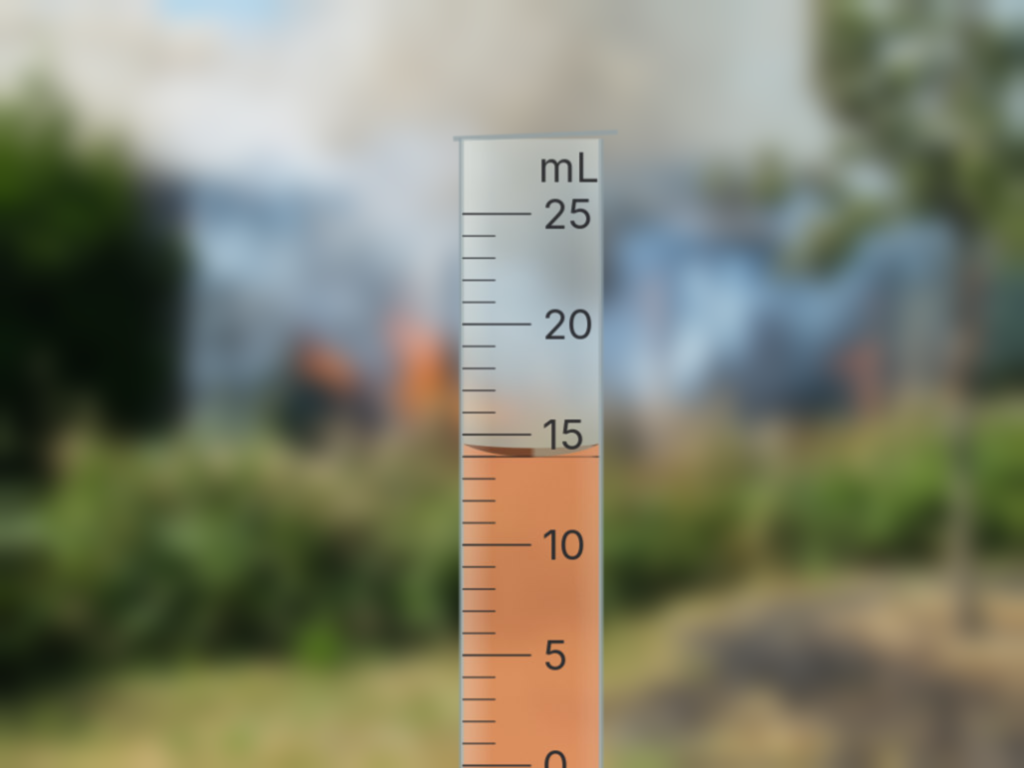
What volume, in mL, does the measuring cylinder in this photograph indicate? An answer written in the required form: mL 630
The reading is mL 14
